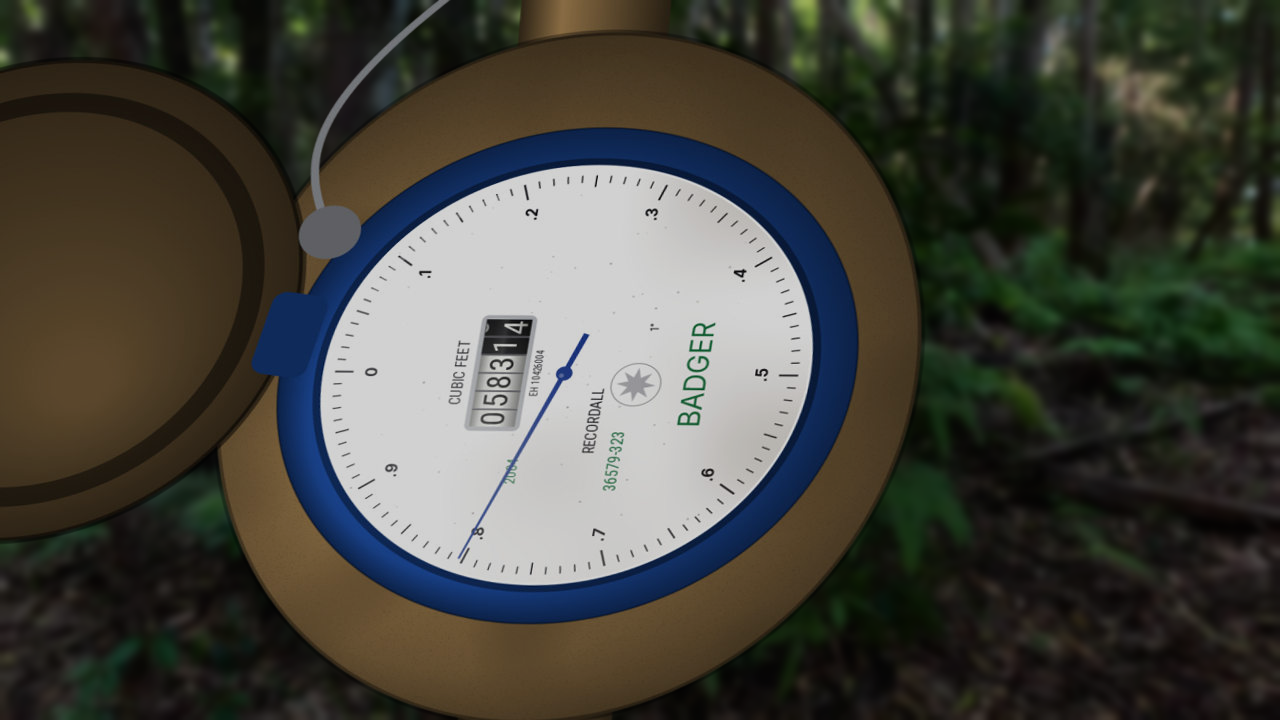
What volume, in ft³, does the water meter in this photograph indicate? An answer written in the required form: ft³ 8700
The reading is ft³ 58313.80
